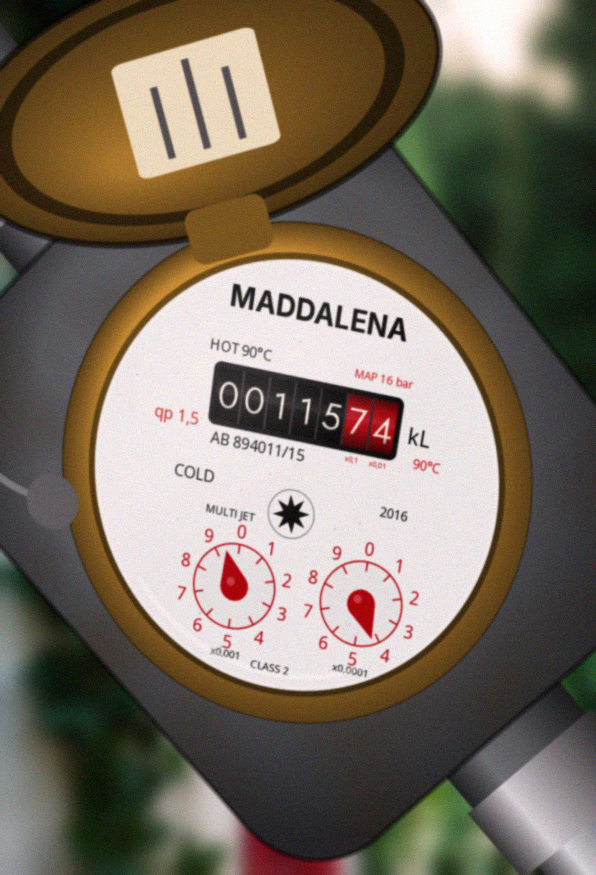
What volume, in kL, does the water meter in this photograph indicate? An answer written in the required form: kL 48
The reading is kL 115.7394
